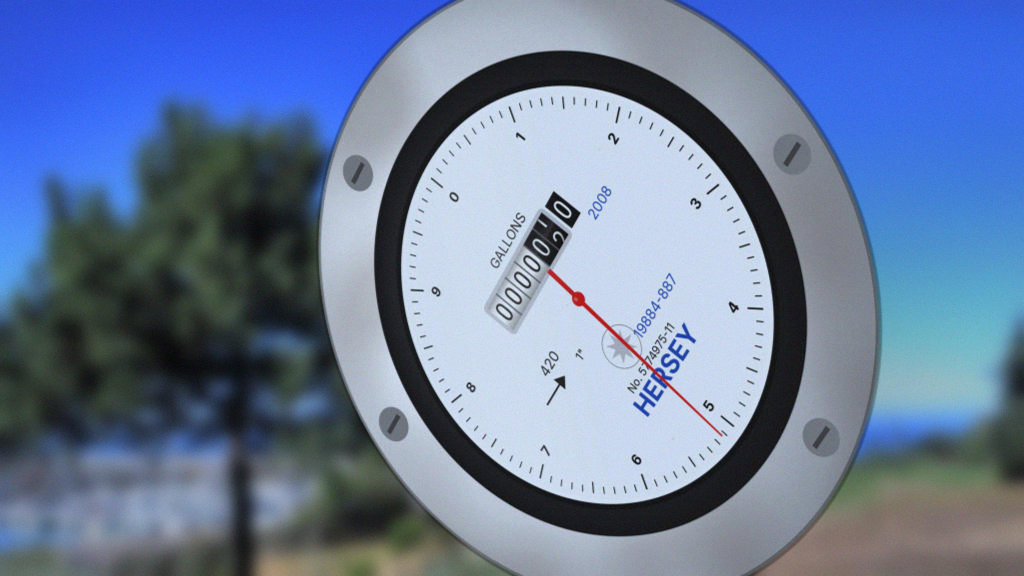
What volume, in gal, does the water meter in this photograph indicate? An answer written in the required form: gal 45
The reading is gal 15.1
